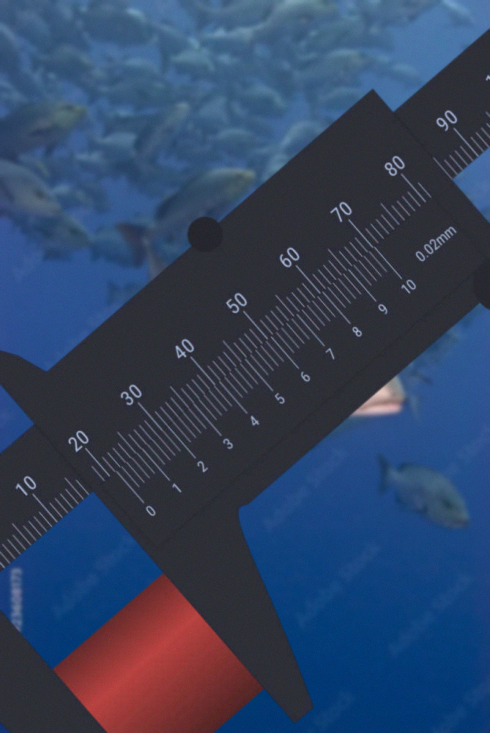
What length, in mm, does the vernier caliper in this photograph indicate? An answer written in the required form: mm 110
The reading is mm 21.2
